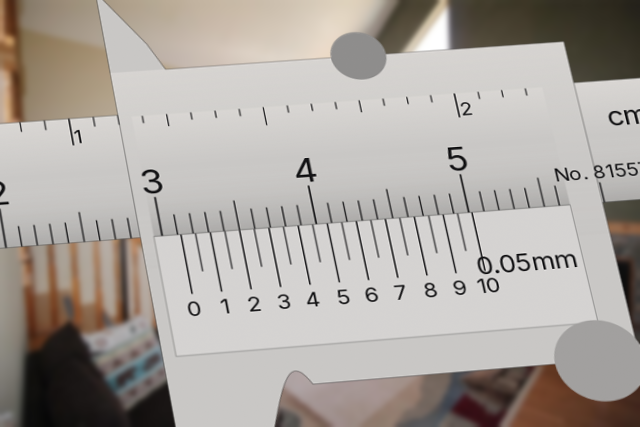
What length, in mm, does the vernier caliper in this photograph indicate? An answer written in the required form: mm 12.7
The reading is mm 31.2
